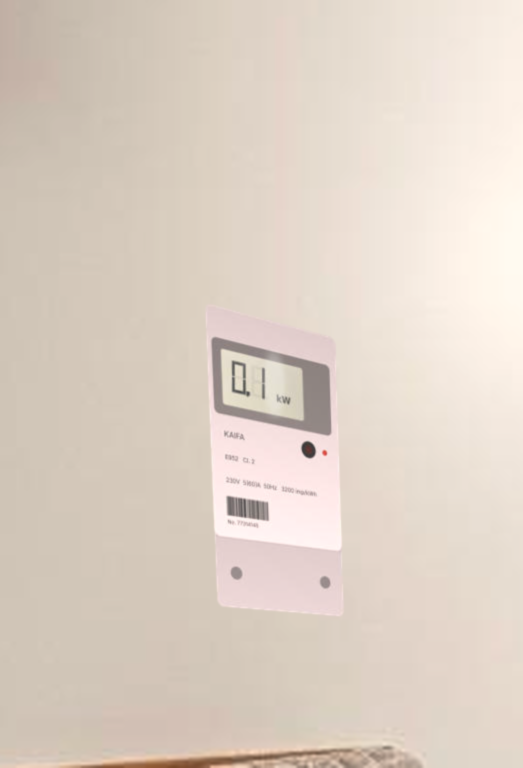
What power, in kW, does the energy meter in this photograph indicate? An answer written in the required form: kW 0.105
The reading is kW 0.1
